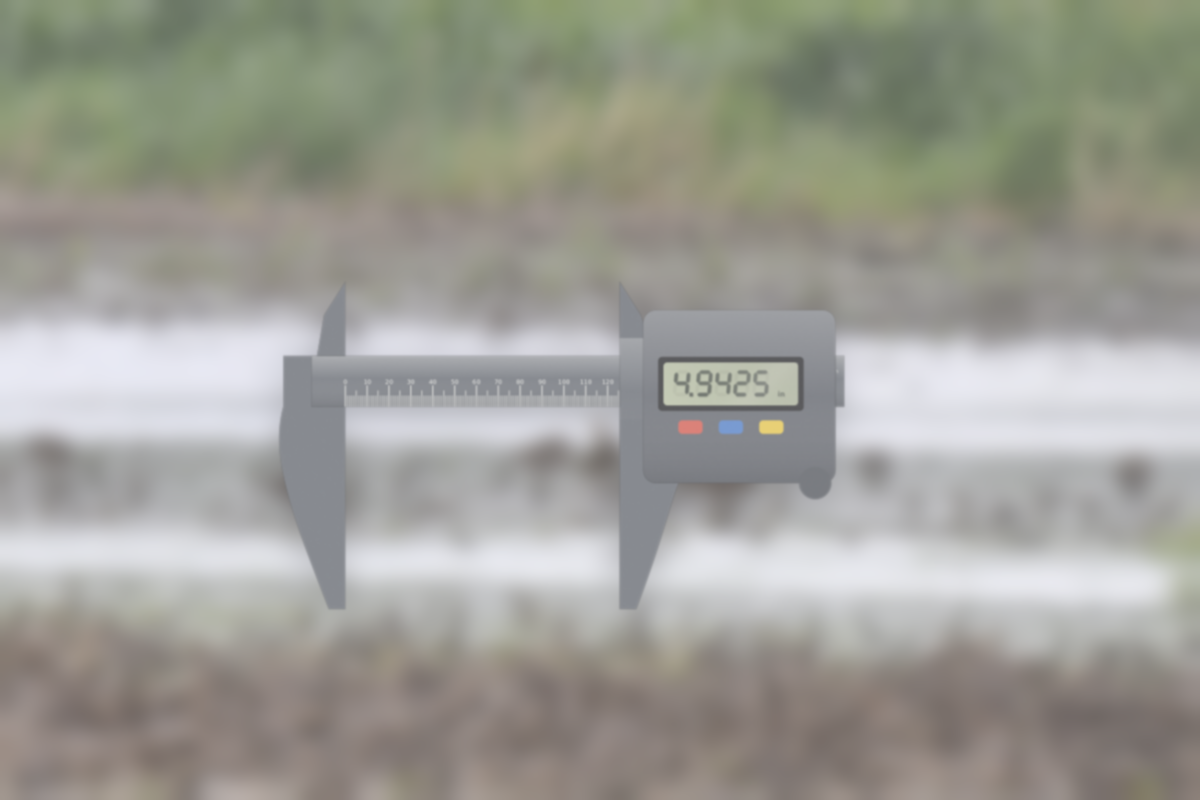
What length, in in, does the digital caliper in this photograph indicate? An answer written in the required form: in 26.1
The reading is in 4.9425
